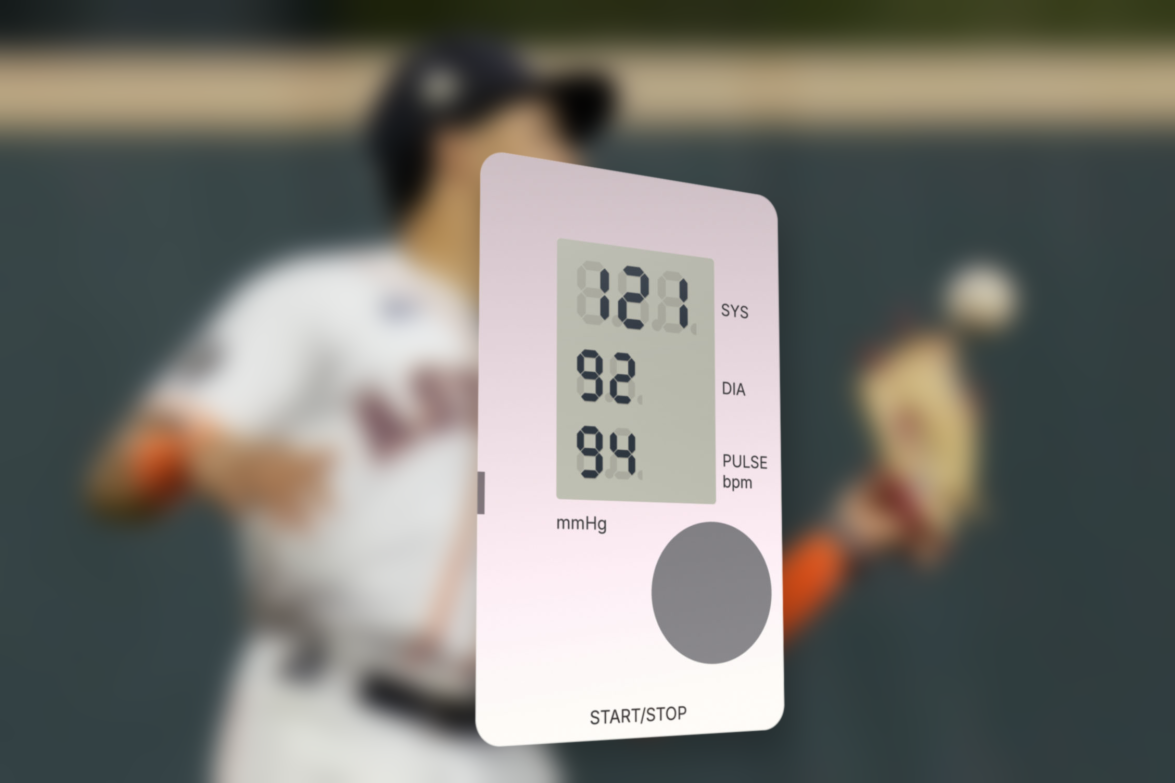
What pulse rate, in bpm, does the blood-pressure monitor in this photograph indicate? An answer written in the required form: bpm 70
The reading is bpm 94
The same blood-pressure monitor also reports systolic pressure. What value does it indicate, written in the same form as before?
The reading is mmHg 121
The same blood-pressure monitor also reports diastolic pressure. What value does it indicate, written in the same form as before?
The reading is mmHg 92
